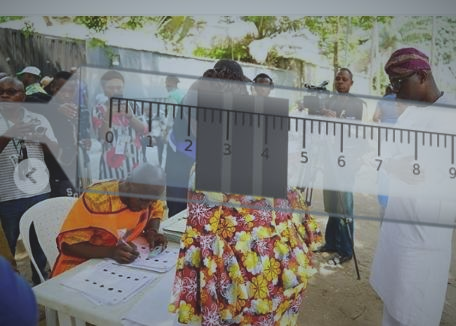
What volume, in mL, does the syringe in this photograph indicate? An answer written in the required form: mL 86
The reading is mL 2.2
